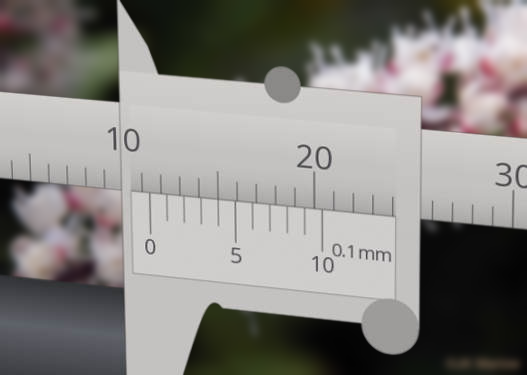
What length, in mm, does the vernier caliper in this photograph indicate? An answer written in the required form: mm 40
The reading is mm 11.4
